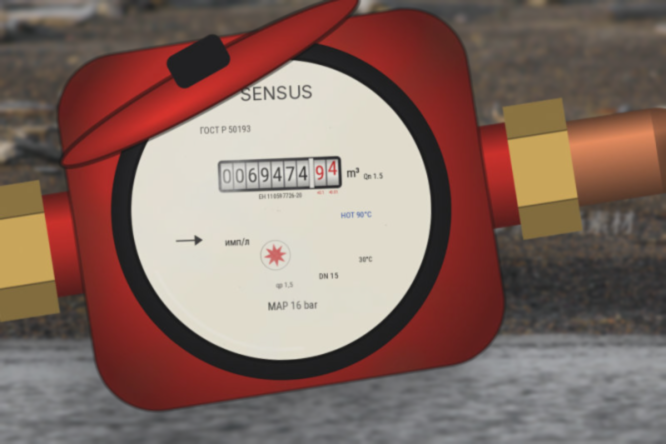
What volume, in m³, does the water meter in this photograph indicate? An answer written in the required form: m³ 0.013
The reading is m³ 69474.94
